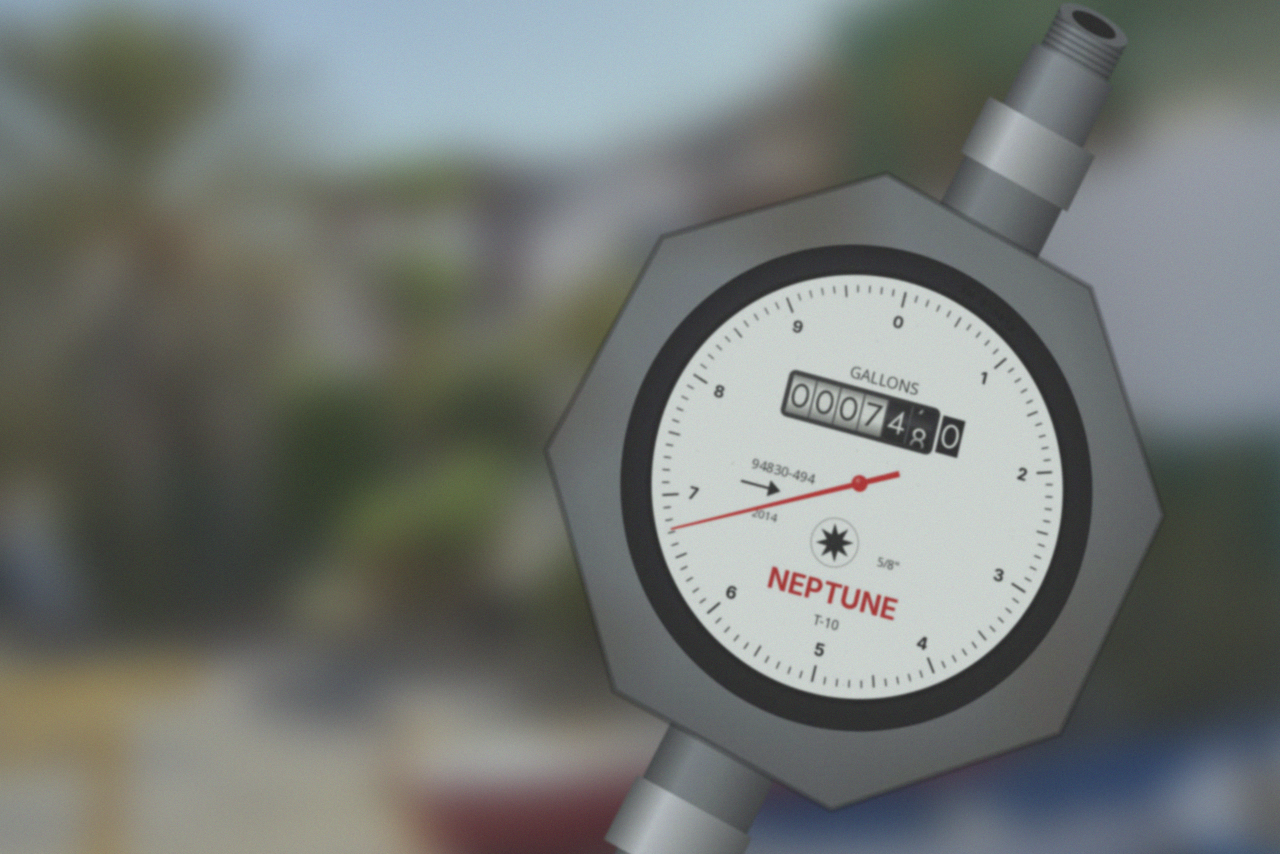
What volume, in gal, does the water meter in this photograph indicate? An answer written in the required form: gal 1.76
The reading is gal 7476.7
